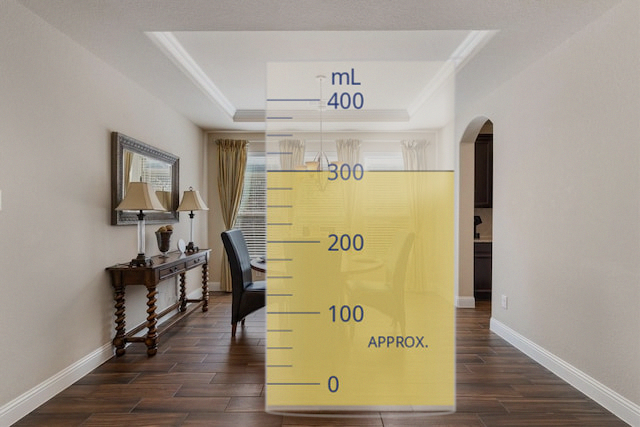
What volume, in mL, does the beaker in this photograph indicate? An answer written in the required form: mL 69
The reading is mL 300
